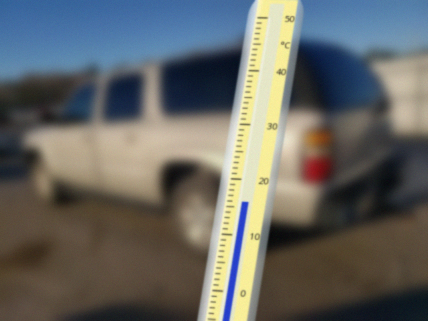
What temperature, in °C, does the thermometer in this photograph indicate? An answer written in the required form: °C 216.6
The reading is °C 16
